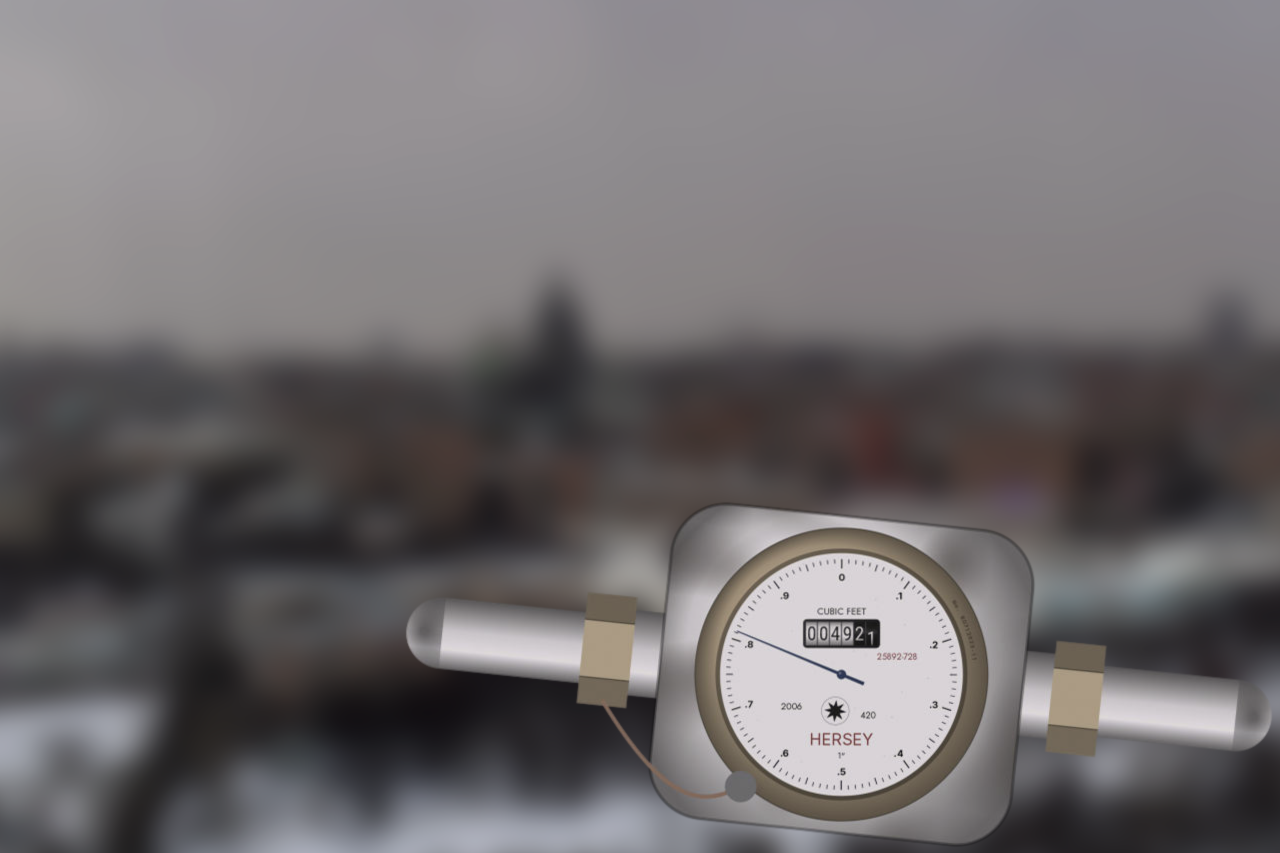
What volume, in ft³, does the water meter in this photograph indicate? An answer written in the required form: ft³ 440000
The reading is ft³ 4920.81
